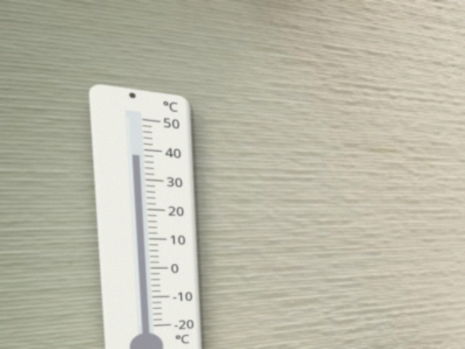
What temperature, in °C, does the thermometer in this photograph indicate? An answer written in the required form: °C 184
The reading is °C 38
